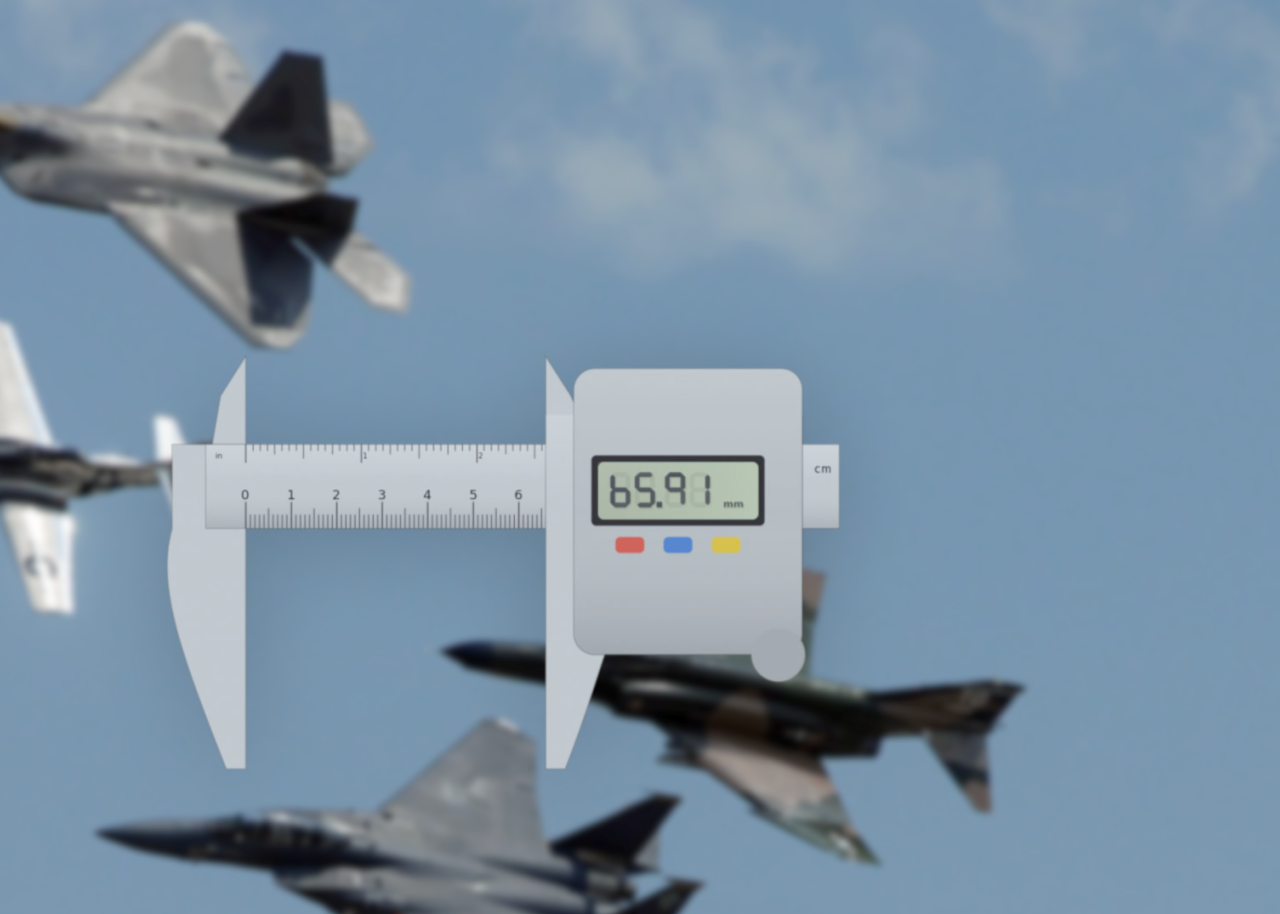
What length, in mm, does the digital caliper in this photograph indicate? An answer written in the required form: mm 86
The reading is mm 65.91
